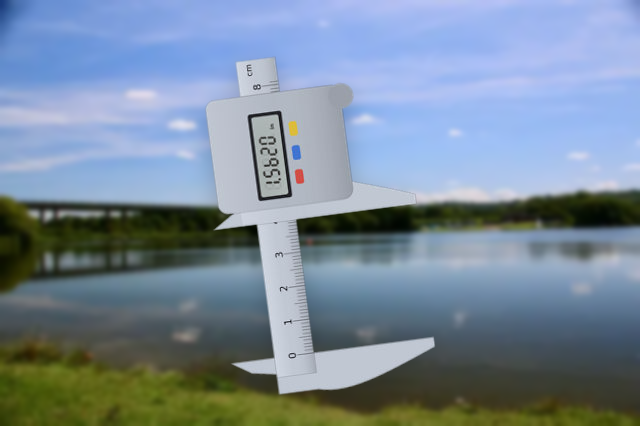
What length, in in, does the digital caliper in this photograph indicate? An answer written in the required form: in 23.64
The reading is in 1.5620
